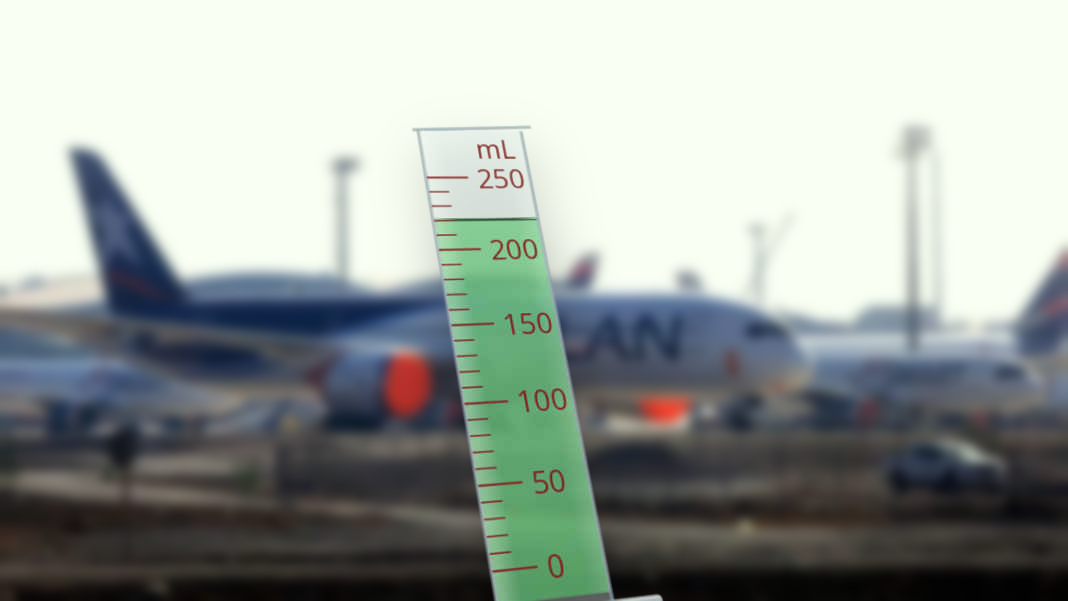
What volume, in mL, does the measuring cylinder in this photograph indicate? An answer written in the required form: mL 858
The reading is mL 220
